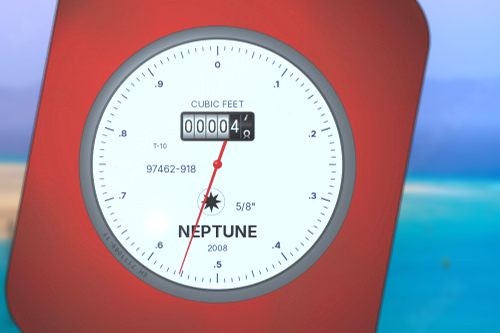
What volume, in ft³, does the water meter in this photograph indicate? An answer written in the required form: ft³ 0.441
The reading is ft³ 47.55
